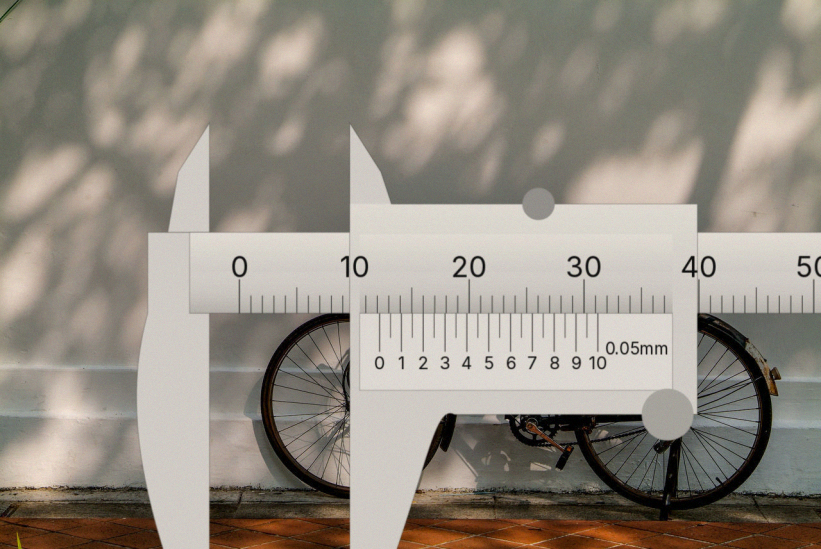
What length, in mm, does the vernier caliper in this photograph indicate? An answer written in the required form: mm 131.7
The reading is mm 12.2
